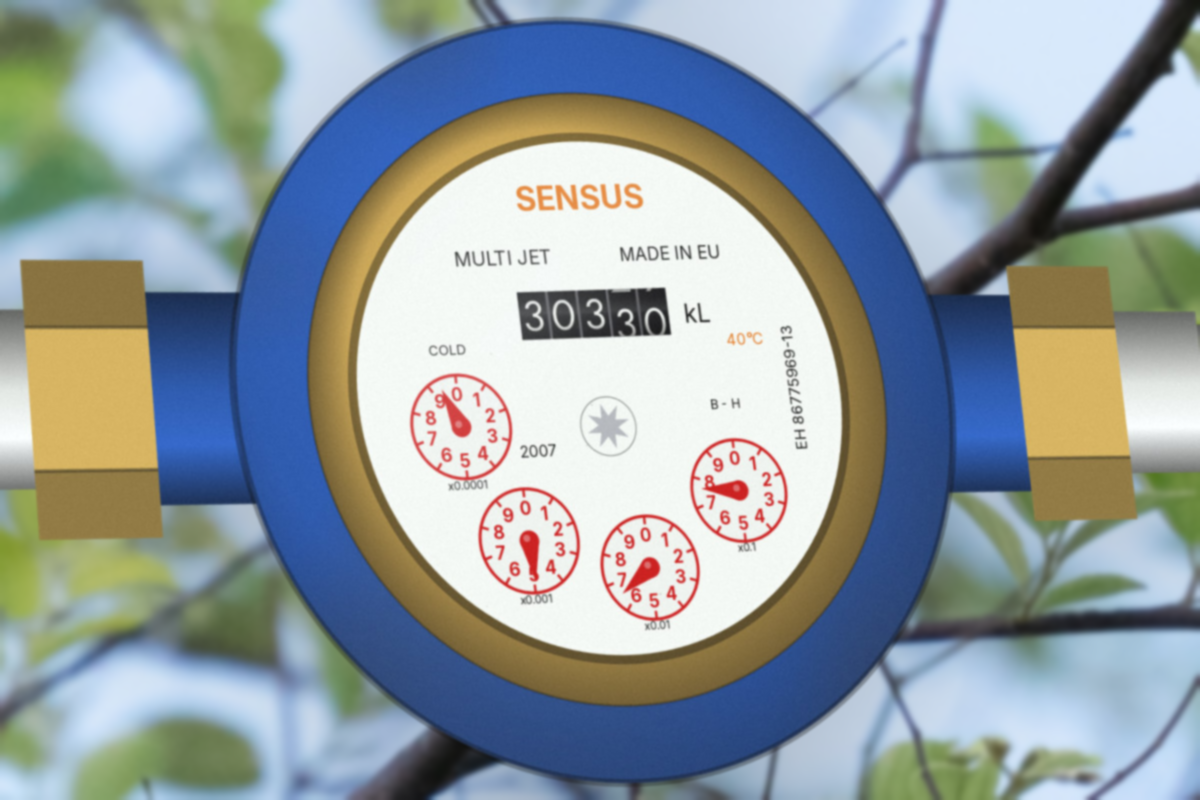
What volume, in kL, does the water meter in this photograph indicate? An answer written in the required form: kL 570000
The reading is kL 30329.7649
